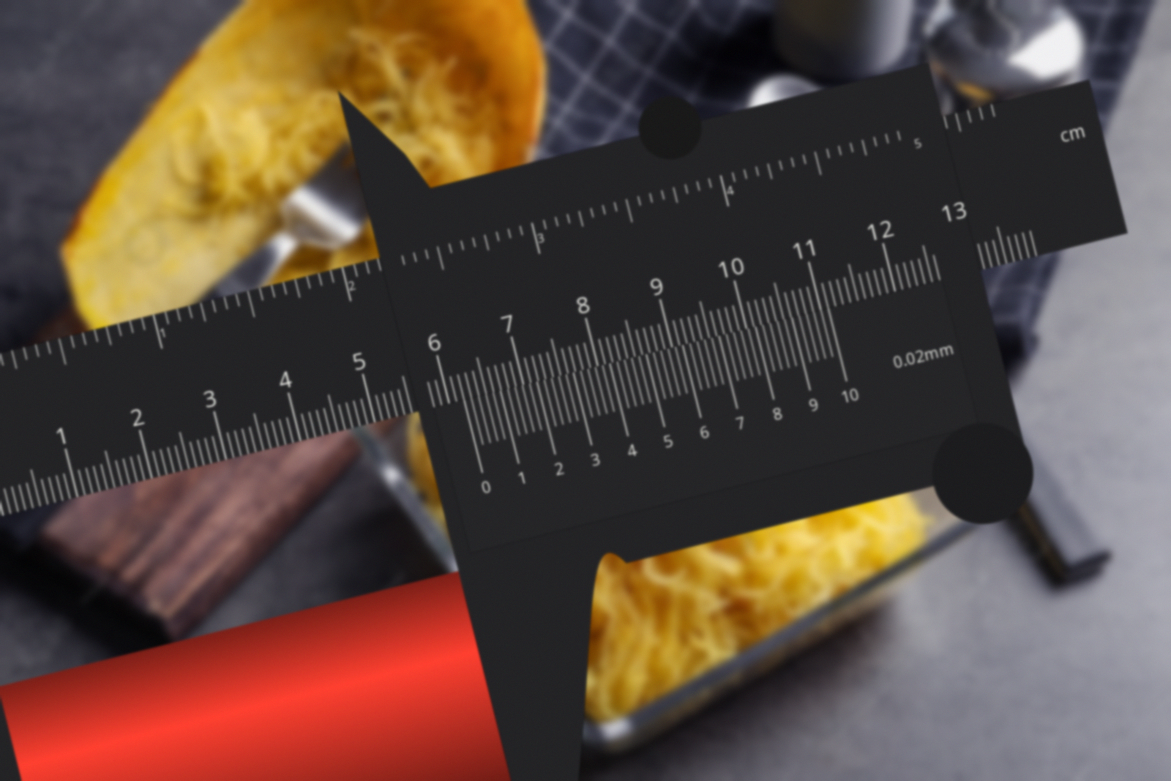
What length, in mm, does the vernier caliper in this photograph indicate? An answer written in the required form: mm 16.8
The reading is mm 62.0
